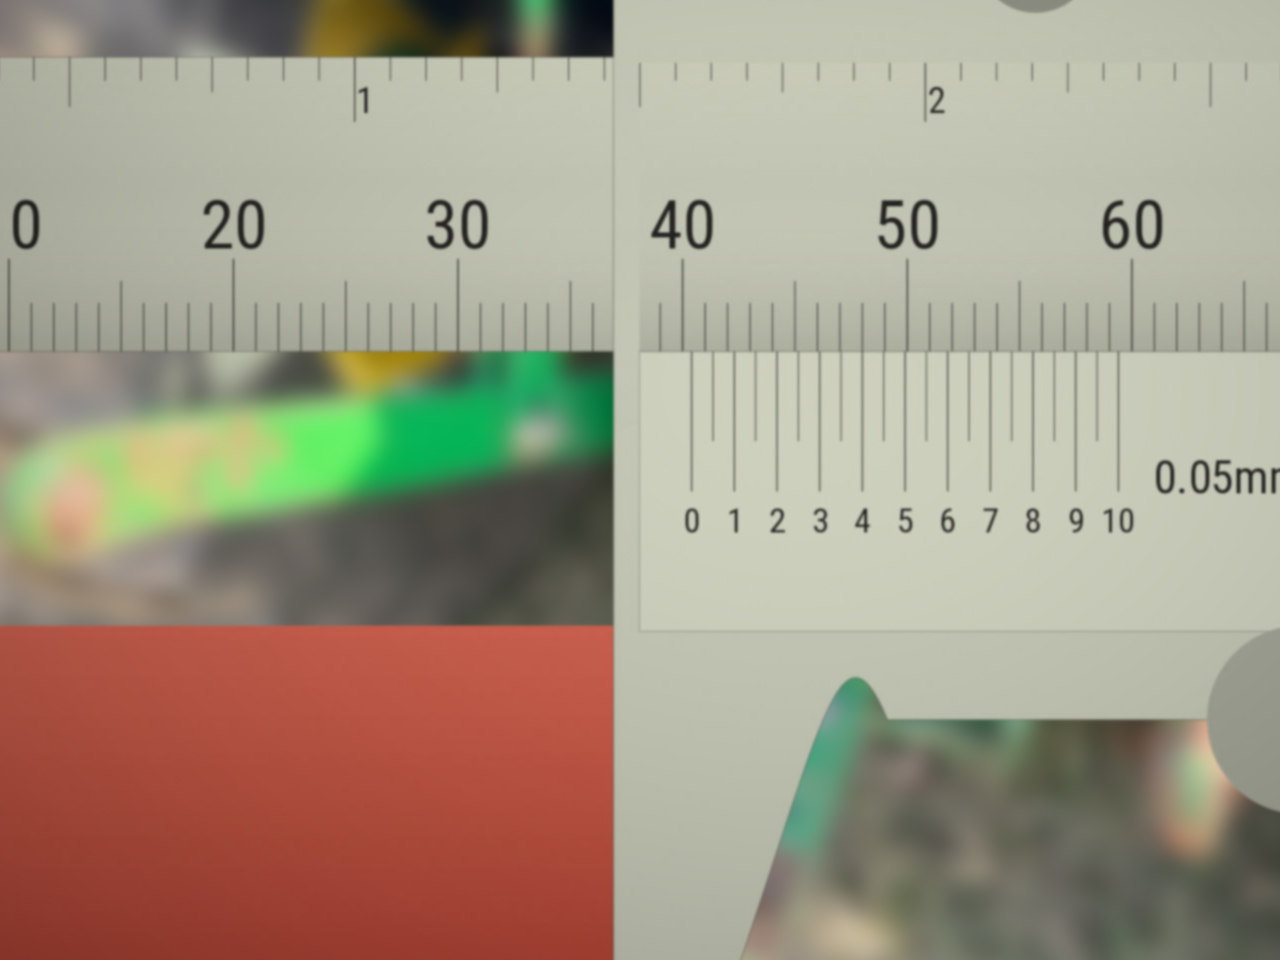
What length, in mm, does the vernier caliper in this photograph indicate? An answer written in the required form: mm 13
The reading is mm 40.4
